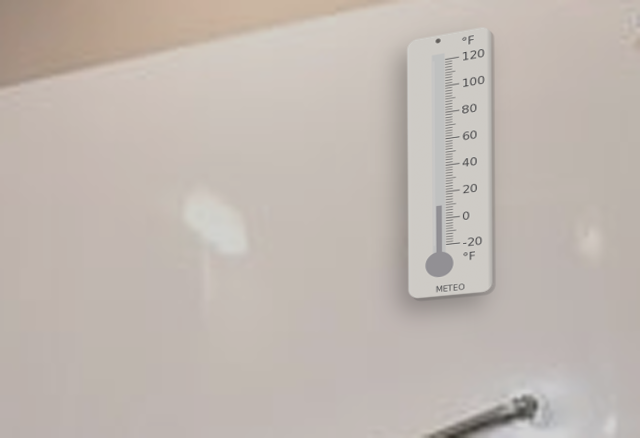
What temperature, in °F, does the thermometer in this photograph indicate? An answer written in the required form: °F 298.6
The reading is °F 10
